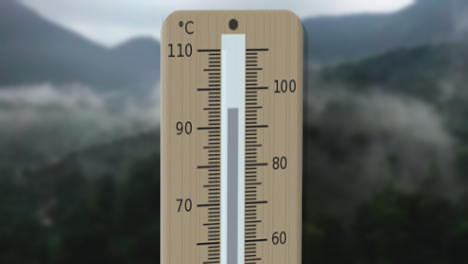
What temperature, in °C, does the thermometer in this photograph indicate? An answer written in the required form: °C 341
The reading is °C 95
